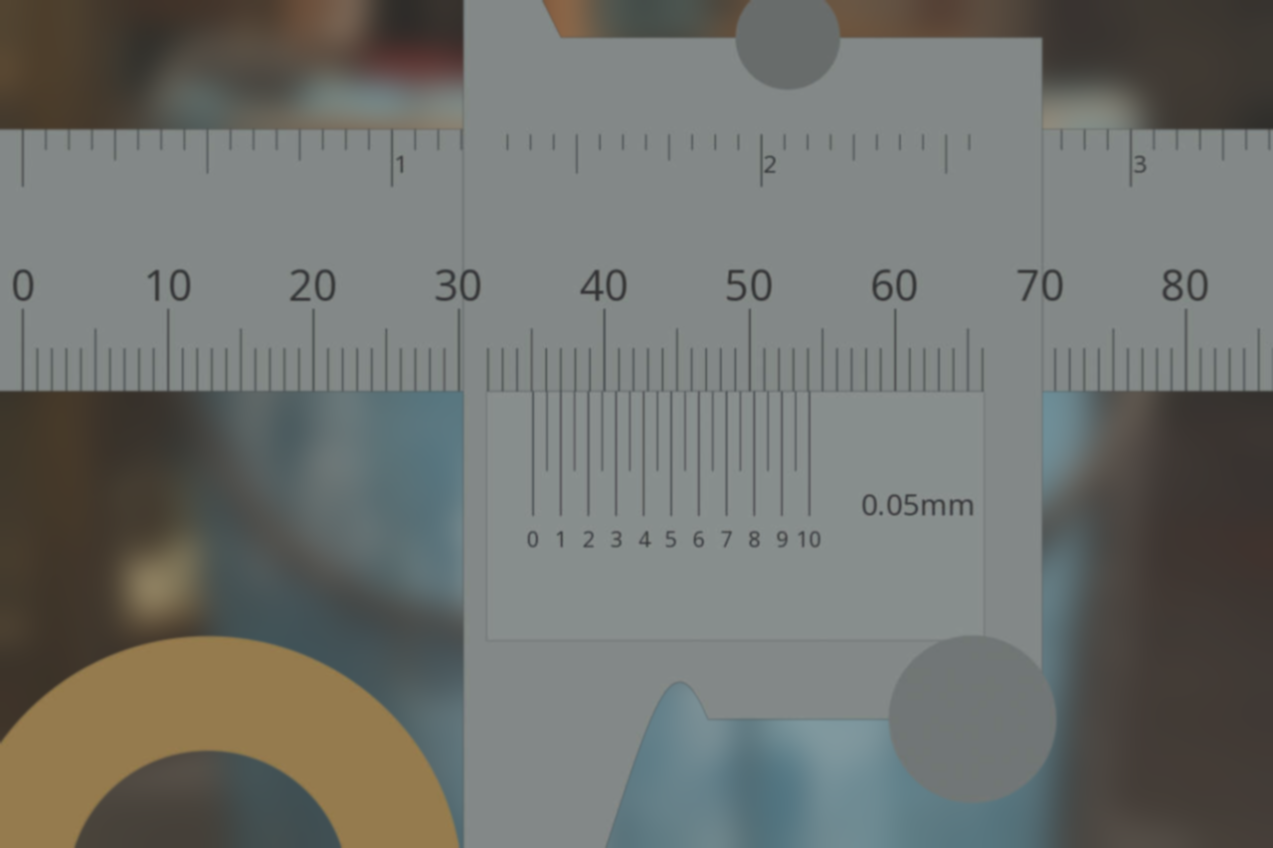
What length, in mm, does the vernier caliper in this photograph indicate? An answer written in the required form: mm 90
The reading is mm 35.1
